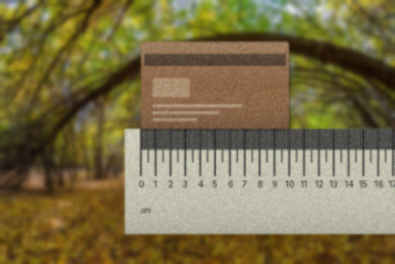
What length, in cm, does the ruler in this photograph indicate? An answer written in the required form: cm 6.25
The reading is cm 10
